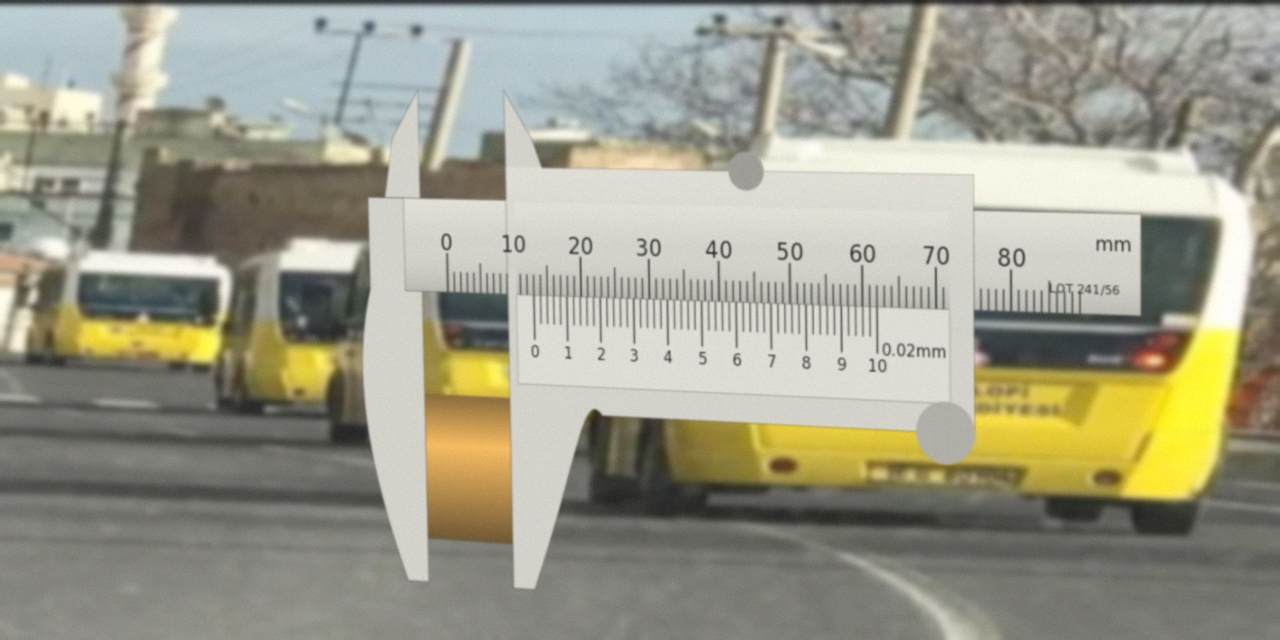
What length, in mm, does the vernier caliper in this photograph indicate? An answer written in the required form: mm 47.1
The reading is mm 13.0
